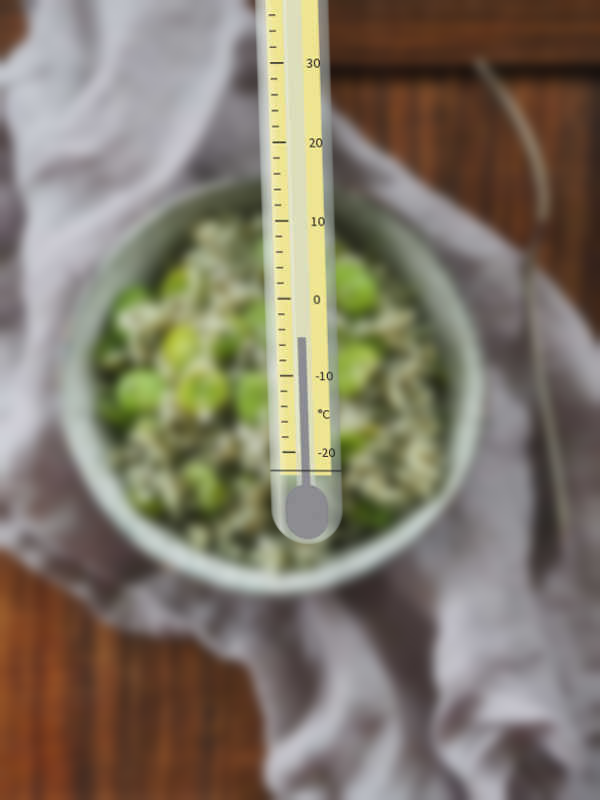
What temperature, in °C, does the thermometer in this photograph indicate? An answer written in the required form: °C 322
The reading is °C -5
